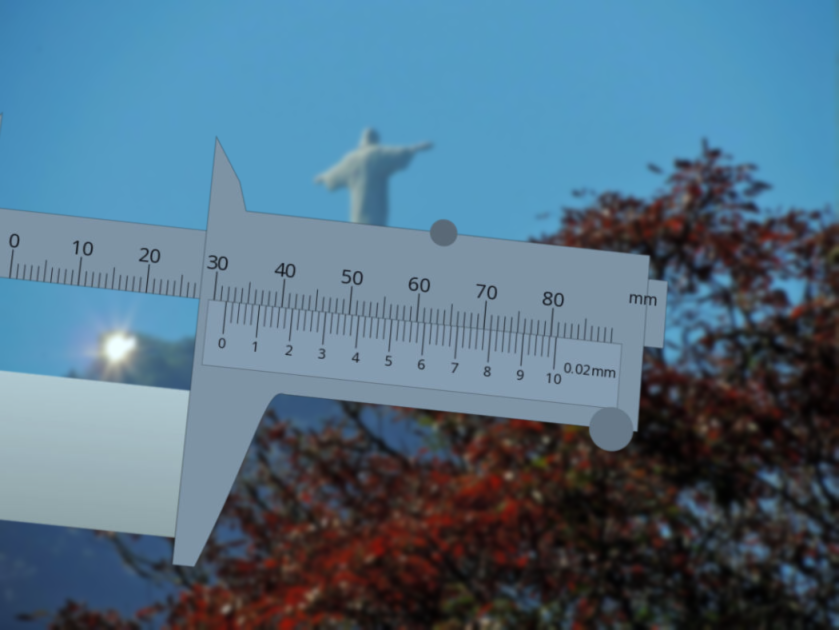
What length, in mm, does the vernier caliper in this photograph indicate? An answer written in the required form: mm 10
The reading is mm 31.8
